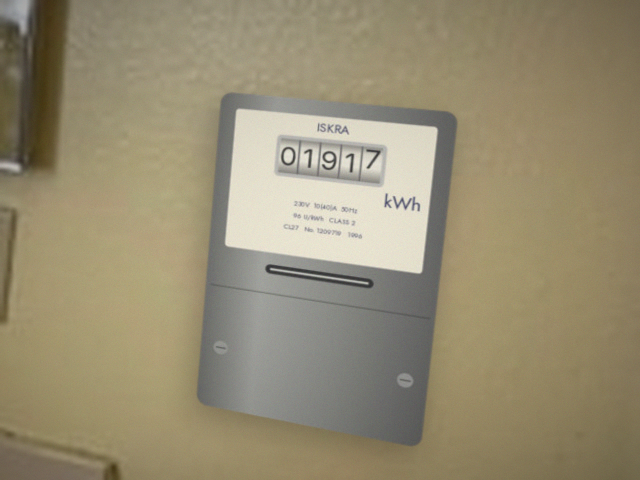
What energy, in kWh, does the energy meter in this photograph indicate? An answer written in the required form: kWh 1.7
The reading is kWh 1917
